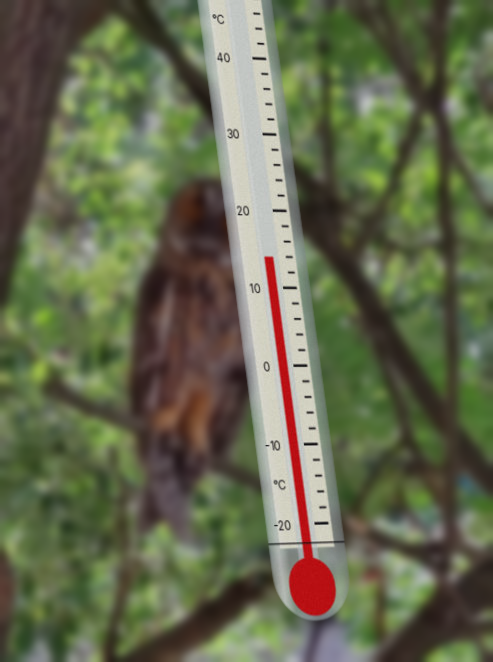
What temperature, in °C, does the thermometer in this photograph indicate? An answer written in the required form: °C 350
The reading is °C 14
